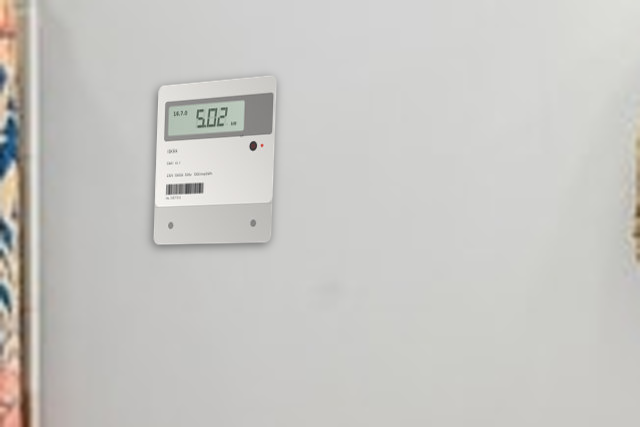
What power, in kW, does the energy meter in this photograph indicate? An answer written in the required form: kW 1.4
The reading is kW 5.02
